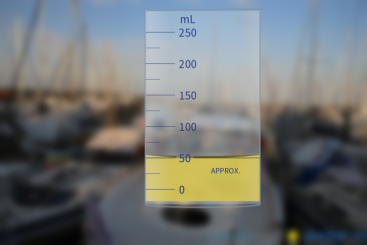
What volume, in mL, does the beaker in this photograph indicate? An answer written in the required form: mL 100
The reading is mL 50
